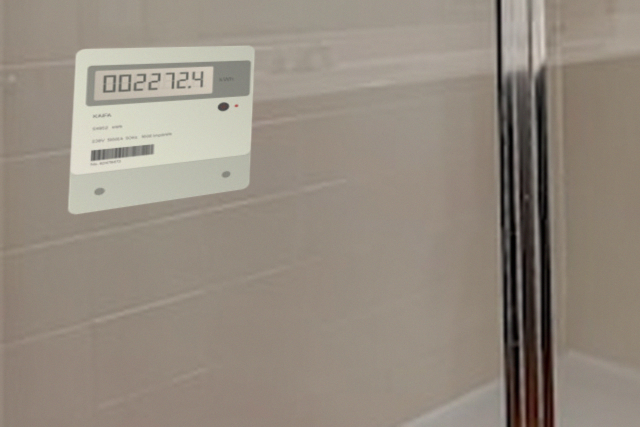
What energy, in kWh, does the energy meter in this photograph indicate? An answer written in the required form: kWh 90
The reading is kWh 2272.4
